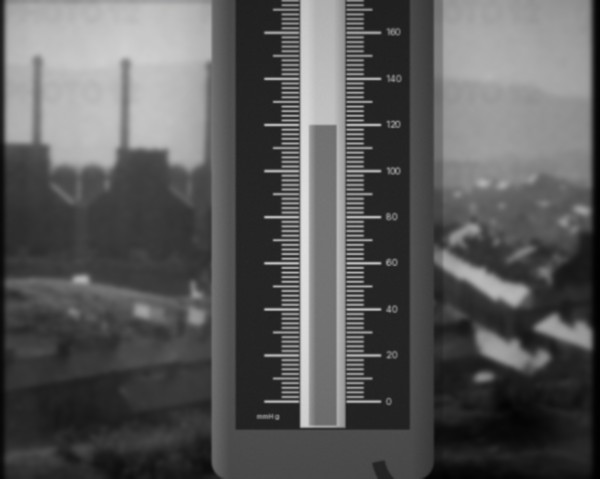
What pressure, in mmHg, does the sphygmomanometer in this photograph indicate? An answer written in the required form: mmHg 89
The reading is mmHg 120
